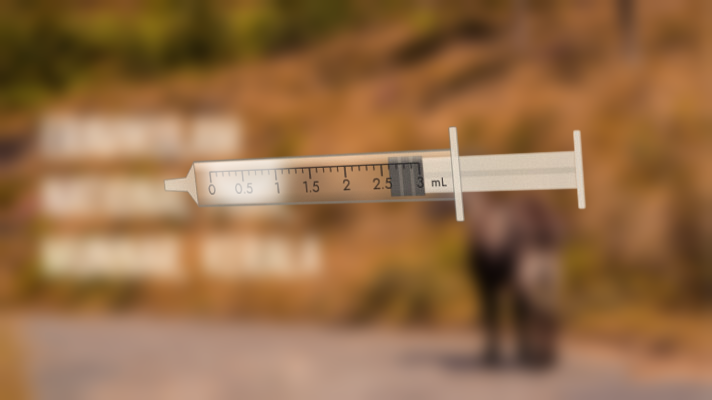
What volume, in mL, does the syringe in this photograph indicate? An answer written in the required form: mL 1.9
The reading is mL 2.6
